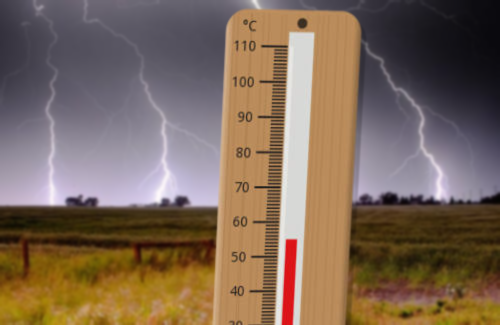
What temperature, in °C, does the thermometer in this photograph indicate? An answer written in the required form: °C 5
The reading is °C 55
